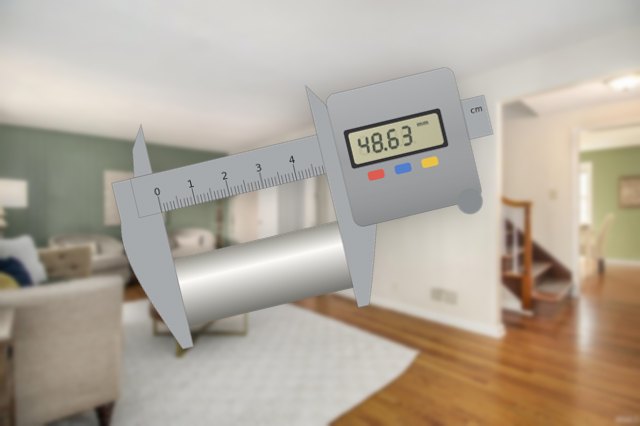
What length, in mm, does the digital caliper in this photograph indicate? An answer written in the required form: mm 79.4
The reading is mm 48.63
